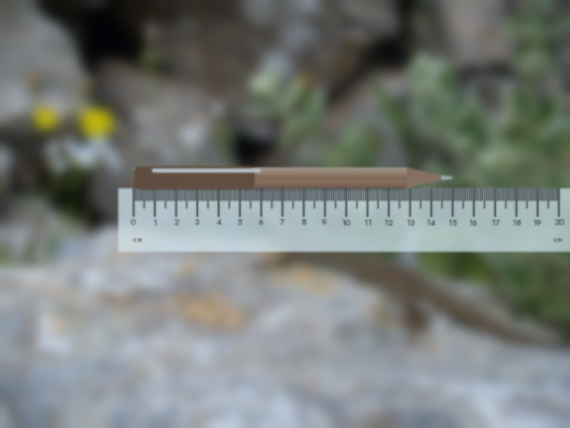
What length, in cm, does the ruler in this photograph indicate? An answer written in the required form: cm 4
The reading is cm 15
